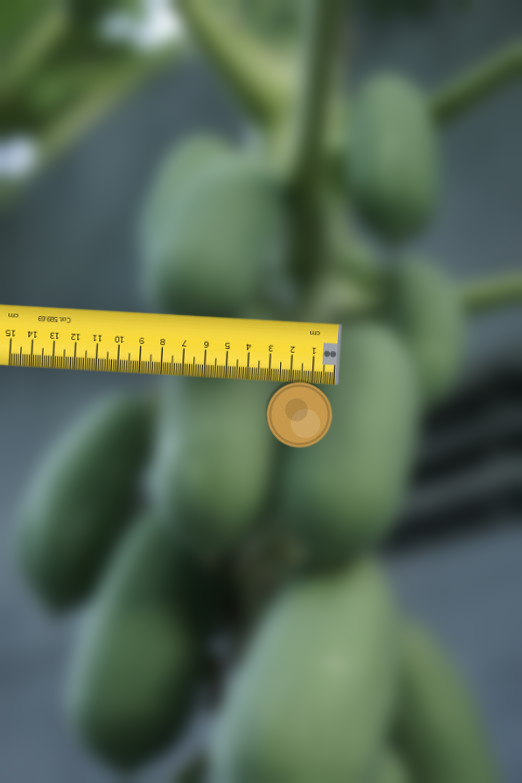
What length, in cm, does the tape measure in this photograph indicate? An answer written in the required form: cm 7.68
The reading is cm 3
